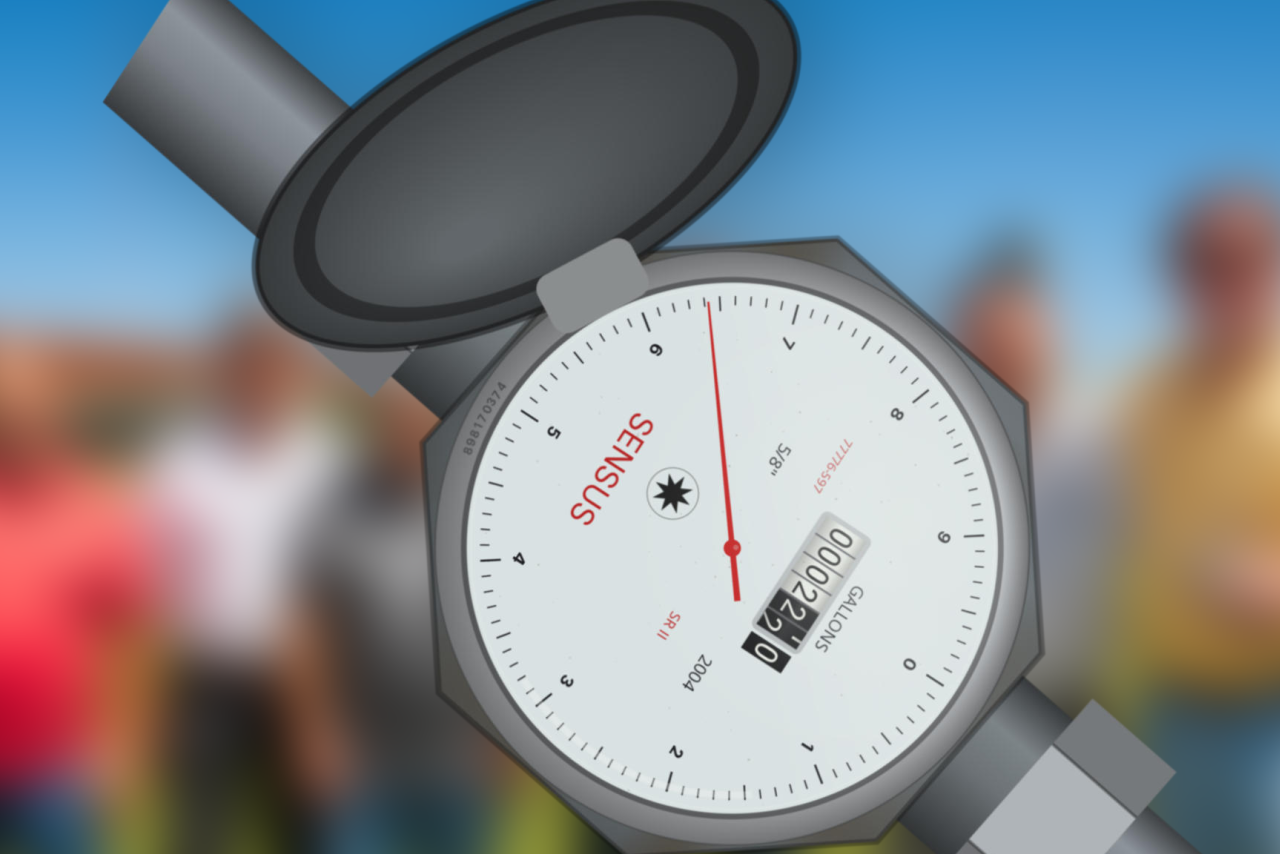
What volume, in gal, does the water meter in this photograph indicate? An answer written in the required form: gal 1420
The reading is gal 2216.4
